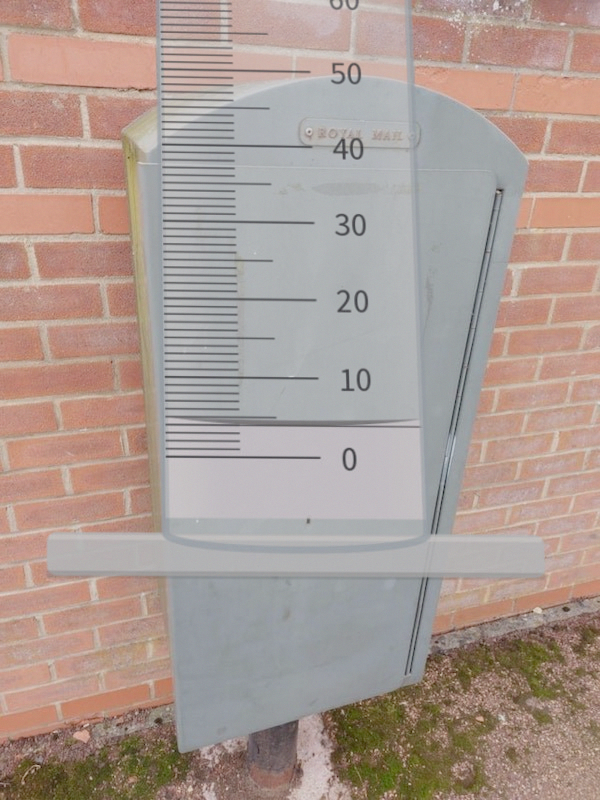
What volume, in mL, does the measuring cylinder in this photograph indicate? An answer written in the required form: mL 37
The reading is mL 4
